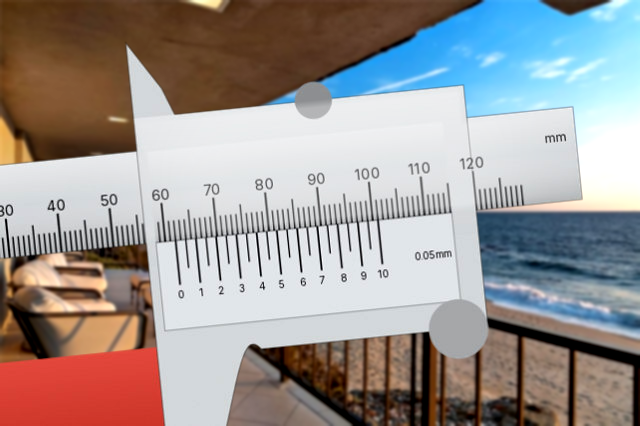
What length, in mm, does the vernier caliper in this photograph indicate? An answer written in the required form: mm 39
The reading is mm 62.0
